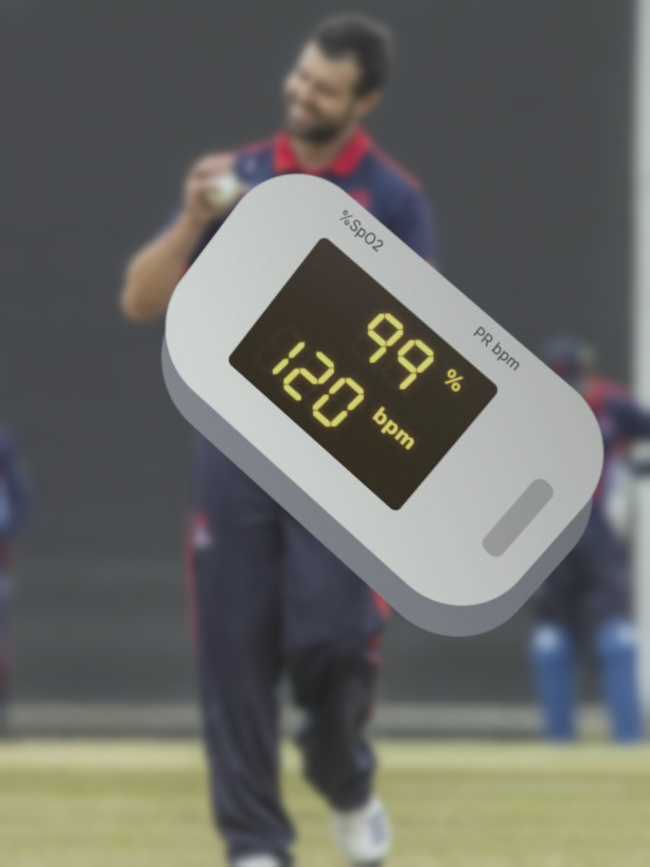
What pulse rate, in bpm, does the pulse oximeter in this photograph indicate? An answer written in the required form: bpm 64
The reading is bpm 120
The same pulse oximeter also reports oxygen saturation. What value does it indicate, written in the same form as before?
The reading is % 99
